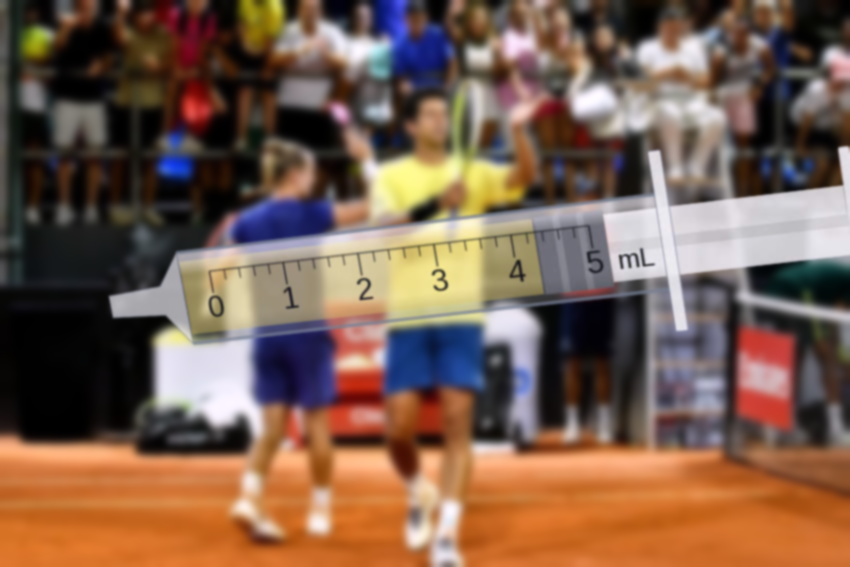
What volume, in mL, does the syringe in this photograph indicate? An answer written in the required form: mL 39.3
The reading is mL 4.3
